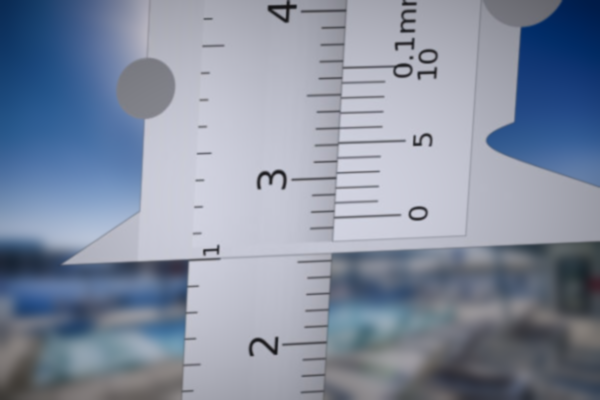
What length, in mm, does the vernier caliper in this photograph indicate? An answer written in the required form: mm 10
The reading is mm 27.6
